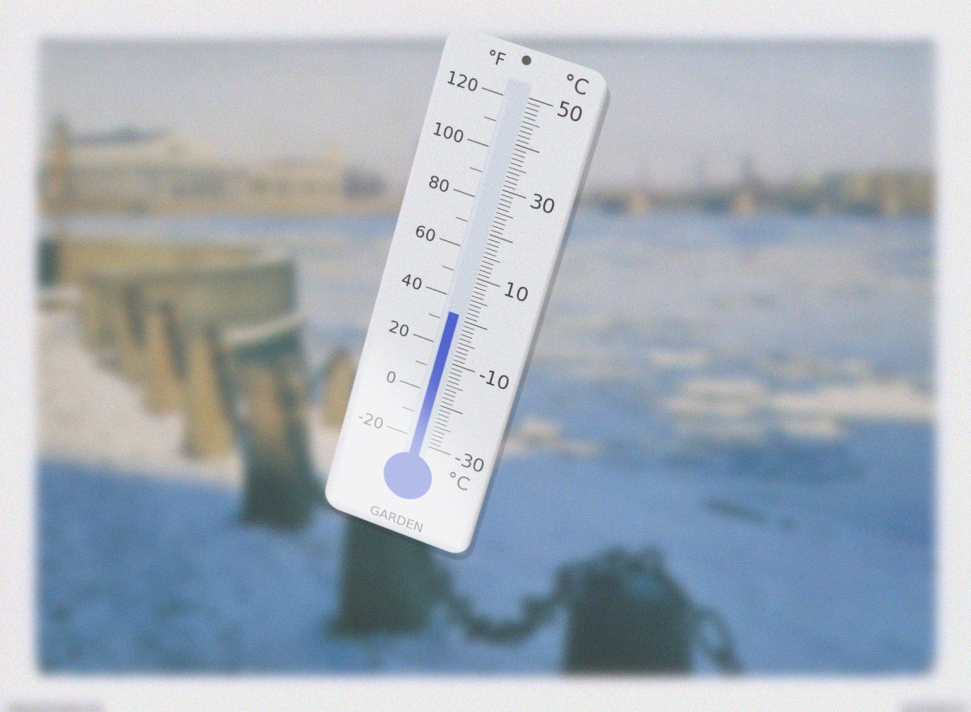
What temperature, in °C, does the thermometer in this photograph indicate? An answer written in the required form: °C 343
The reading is °C 1
